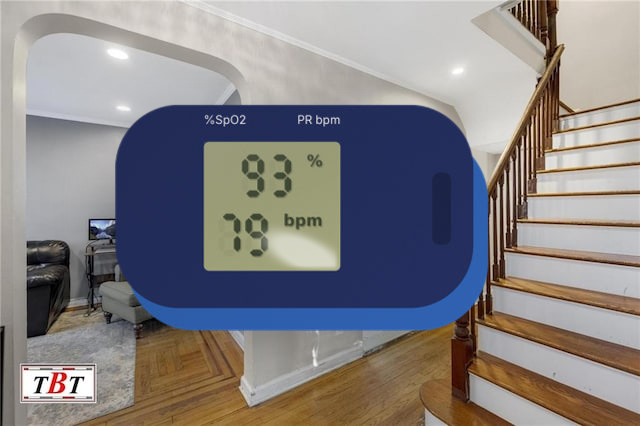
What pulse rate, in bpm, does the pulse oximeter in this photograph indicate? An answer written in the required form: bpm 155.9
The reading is bpm 79
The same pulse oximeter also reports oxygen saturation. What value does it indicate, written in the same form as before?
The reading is % 93
